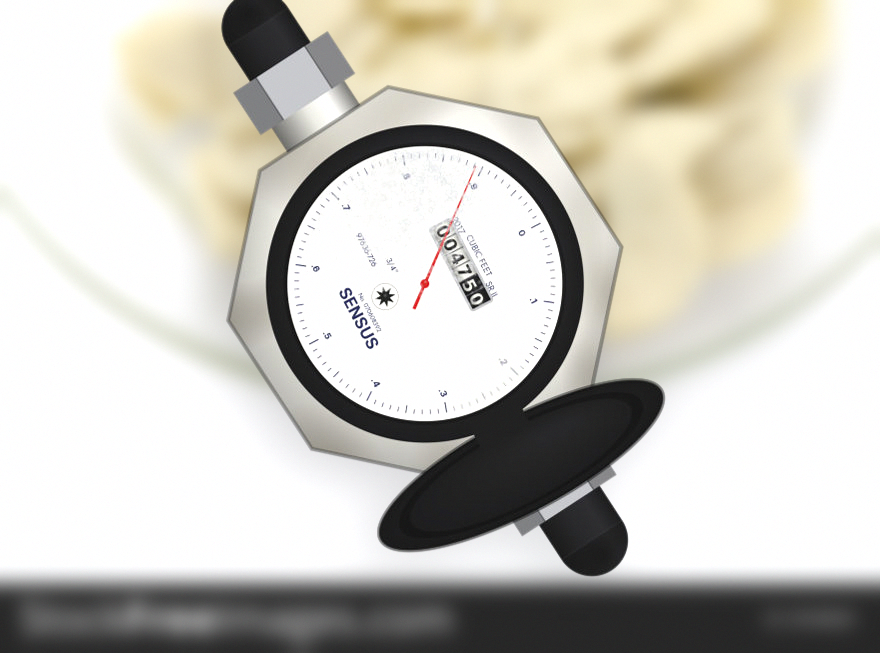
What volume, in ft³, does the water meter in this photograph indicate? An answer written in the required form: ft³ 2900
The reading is ft³ 4749.89
